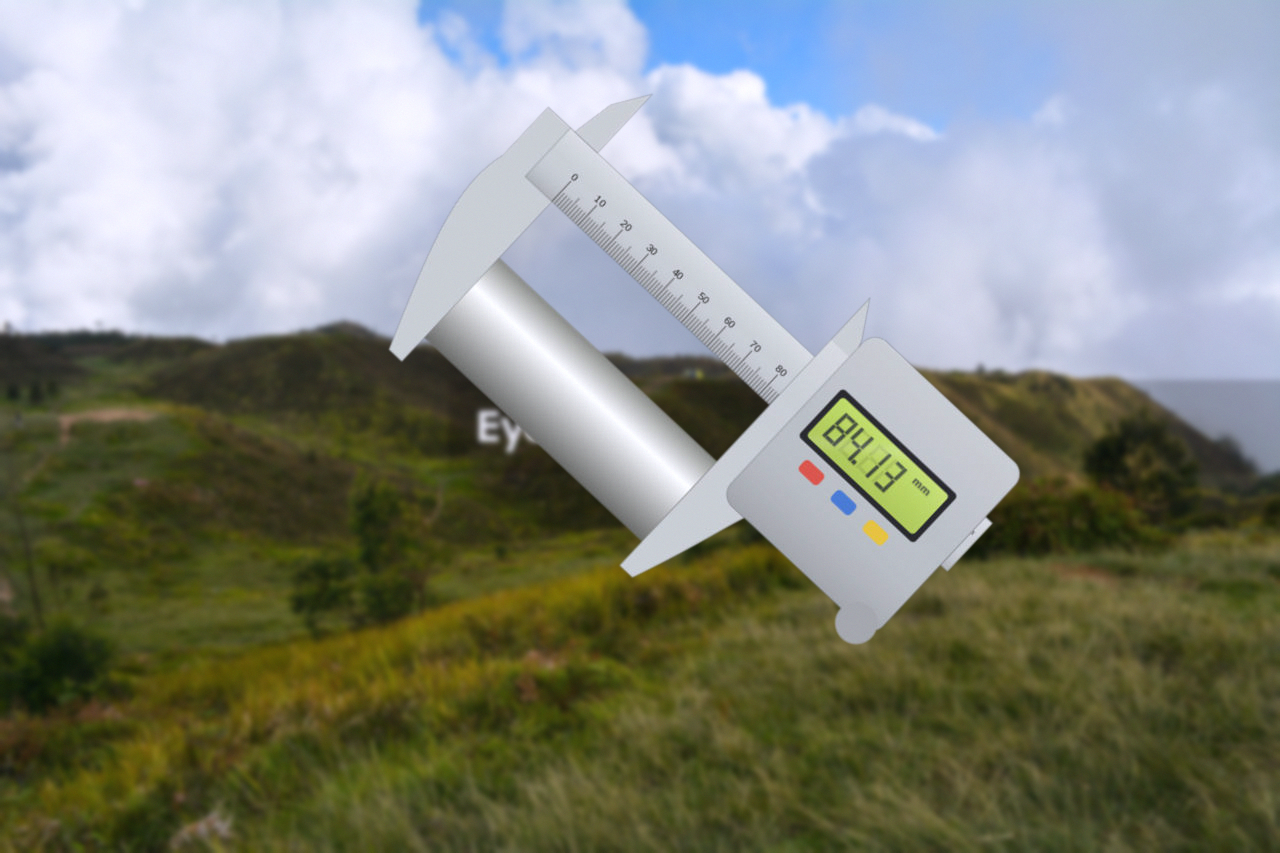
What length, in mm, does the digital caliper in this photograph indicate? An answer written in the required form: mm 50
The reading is mm 84.13
